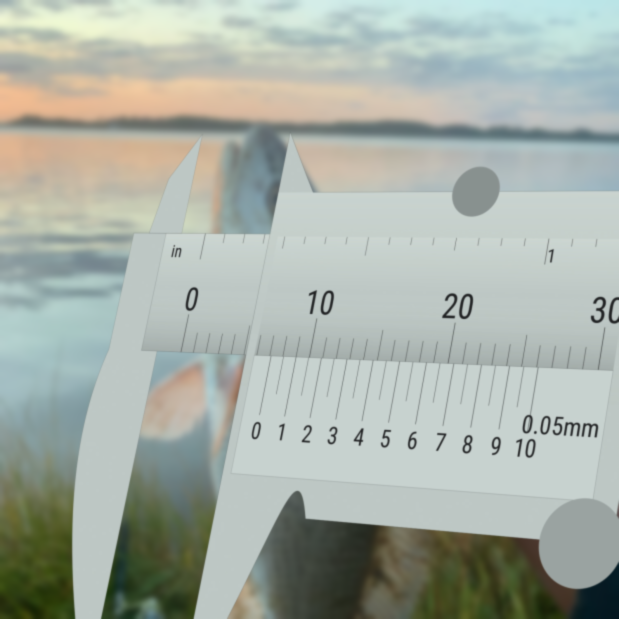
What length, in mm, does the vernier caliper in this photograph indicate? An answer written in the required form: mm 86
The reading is mm 7.1
